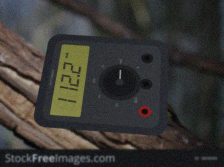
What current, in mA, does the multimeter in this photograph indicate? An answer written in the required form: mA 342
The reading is mA 112.2
